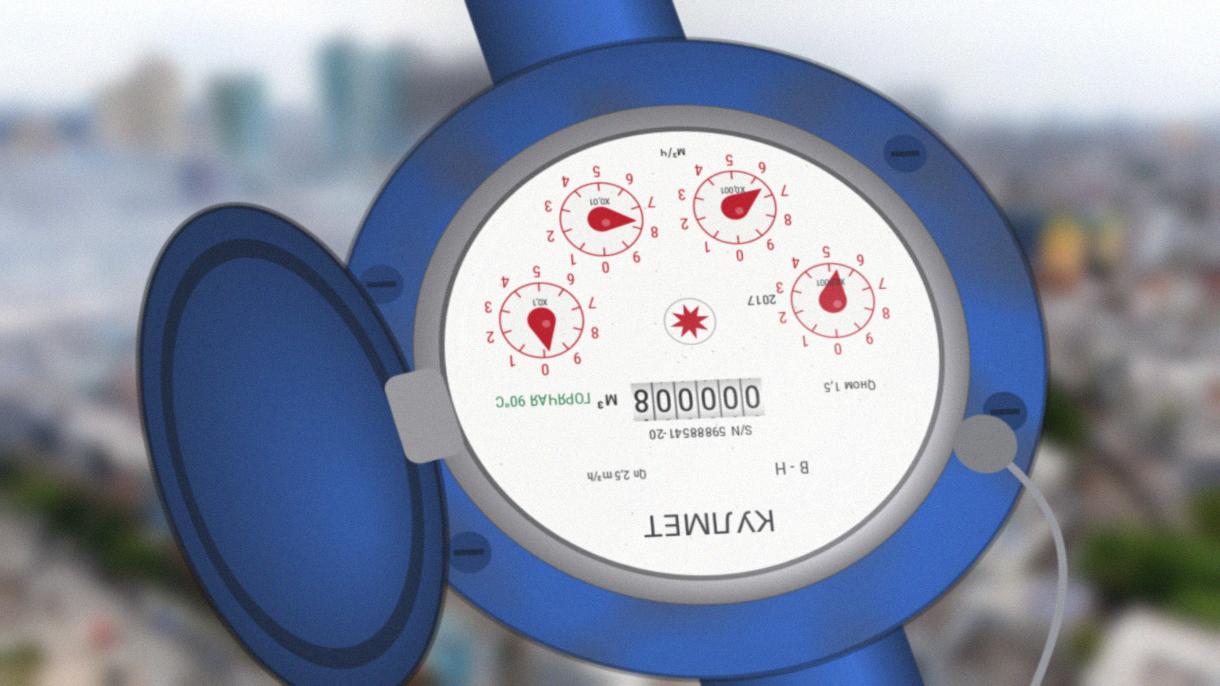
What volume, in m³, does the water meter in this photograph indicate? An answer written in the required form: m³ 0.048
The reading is m³ 7.9765
